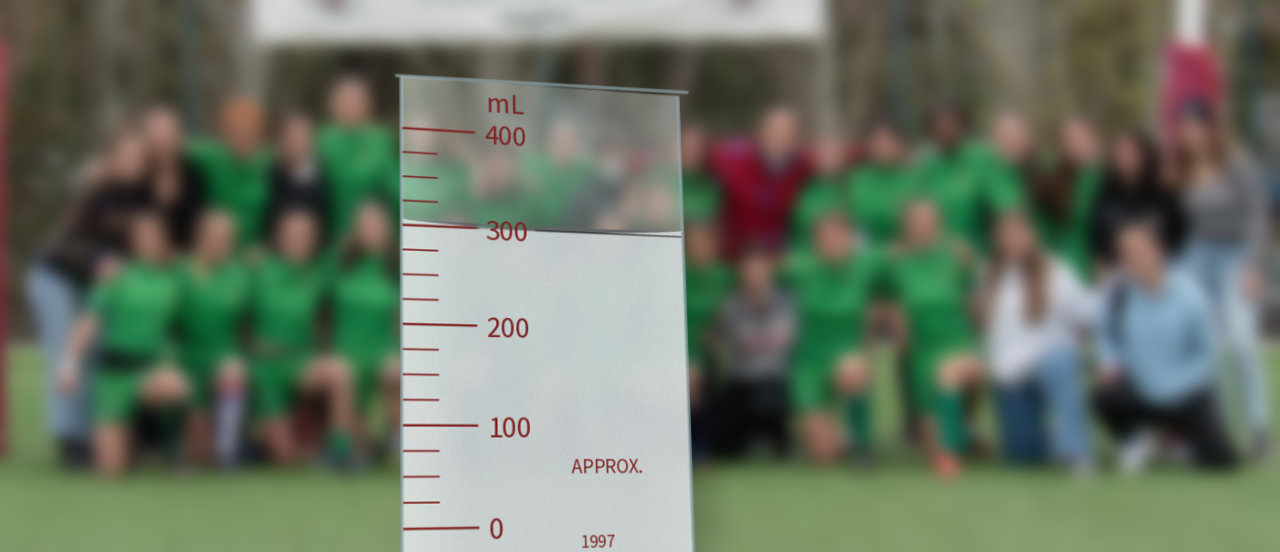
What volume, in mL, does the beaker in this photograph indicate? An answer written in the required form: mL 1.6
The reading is mL 300
